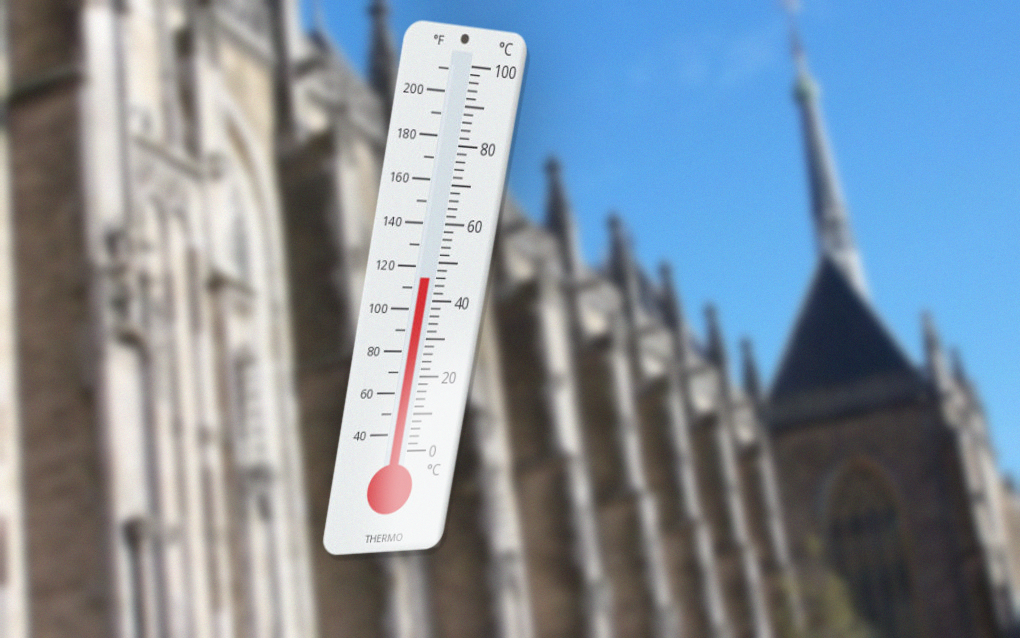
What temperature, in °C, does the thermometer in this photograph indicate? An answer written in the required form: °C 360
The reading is °C 46
